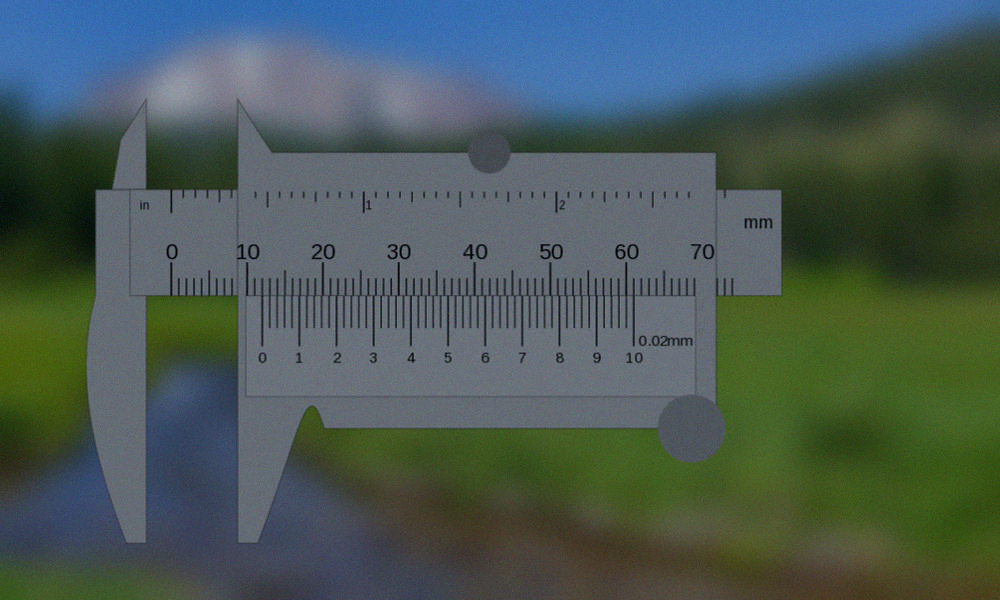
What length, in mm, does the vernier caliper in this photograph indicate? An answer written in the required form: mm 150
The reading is mm 12.0
